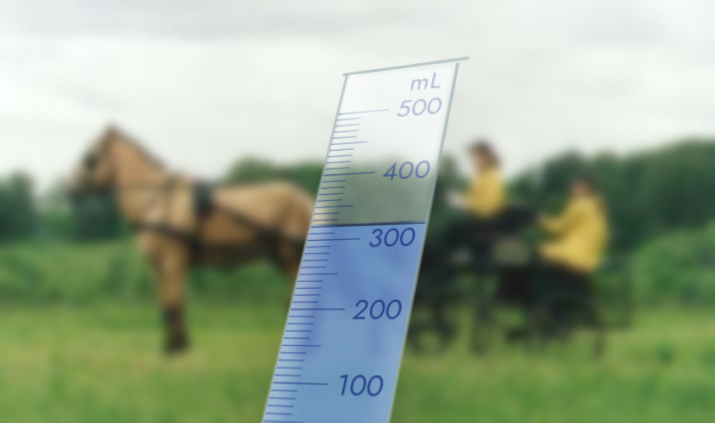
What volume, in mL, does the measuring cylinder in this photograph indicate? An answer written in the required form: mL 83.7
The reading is mL 320
